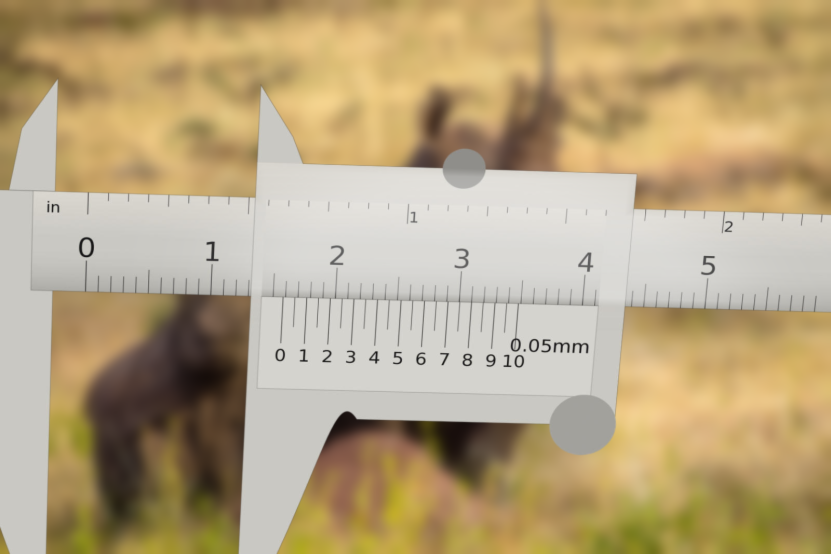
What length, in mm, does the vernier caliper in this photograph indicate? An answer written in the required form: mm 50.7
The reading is mm 15.8
